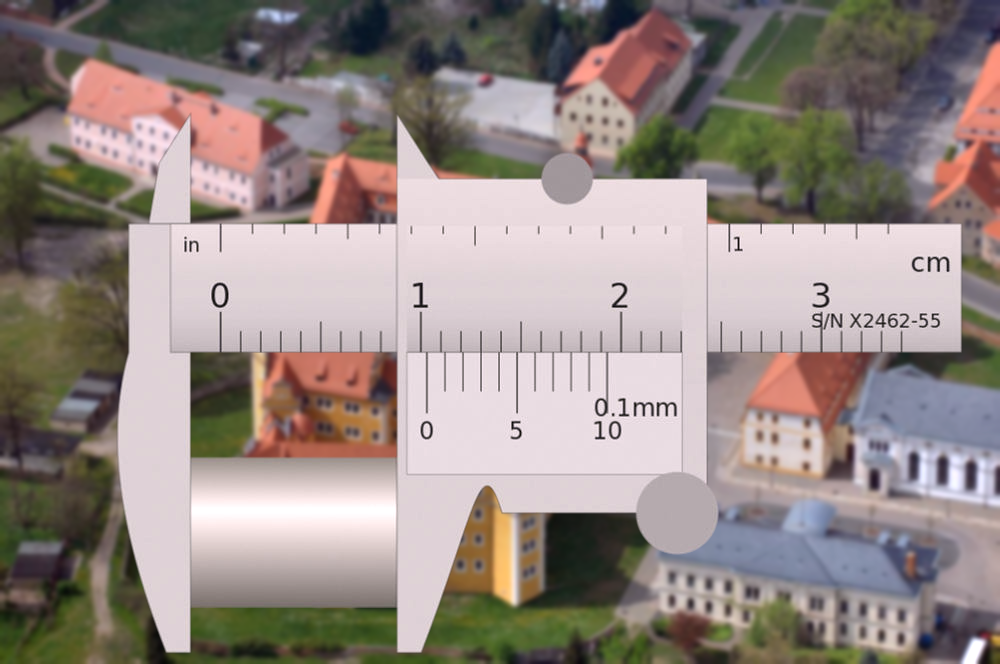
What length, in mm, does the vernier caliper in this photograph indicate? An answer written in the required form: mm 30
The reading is mm 10.3
